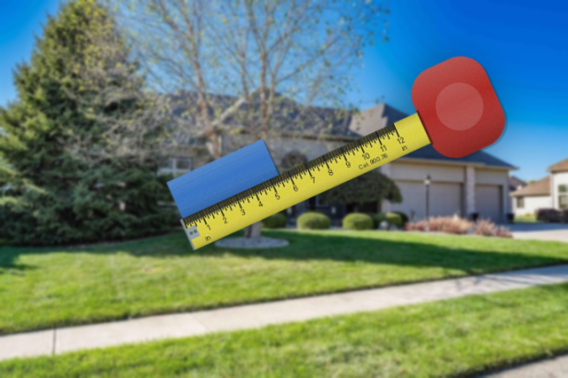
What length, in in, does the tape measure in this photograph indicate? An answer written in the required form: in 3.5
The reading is in 5.5
